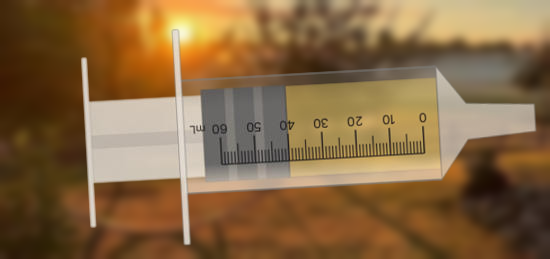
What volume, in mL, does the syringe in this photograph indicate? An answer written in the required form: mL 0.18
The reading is mL 40
